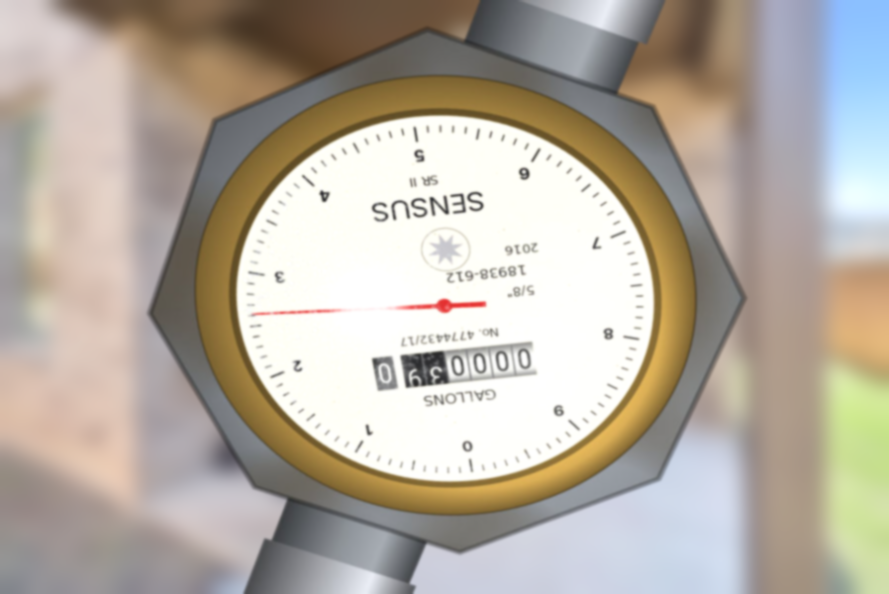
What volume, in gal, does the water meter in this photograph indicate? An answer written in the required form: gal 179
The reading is gal 392.6
